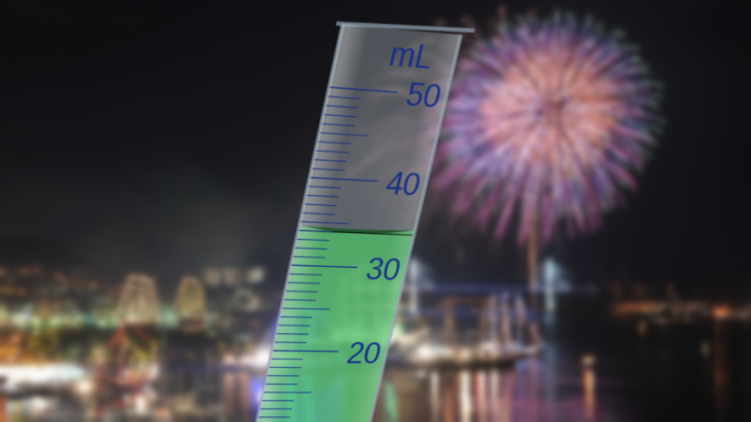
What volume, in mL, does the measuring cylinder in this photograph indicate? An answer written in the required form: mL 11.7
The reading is mL 34
